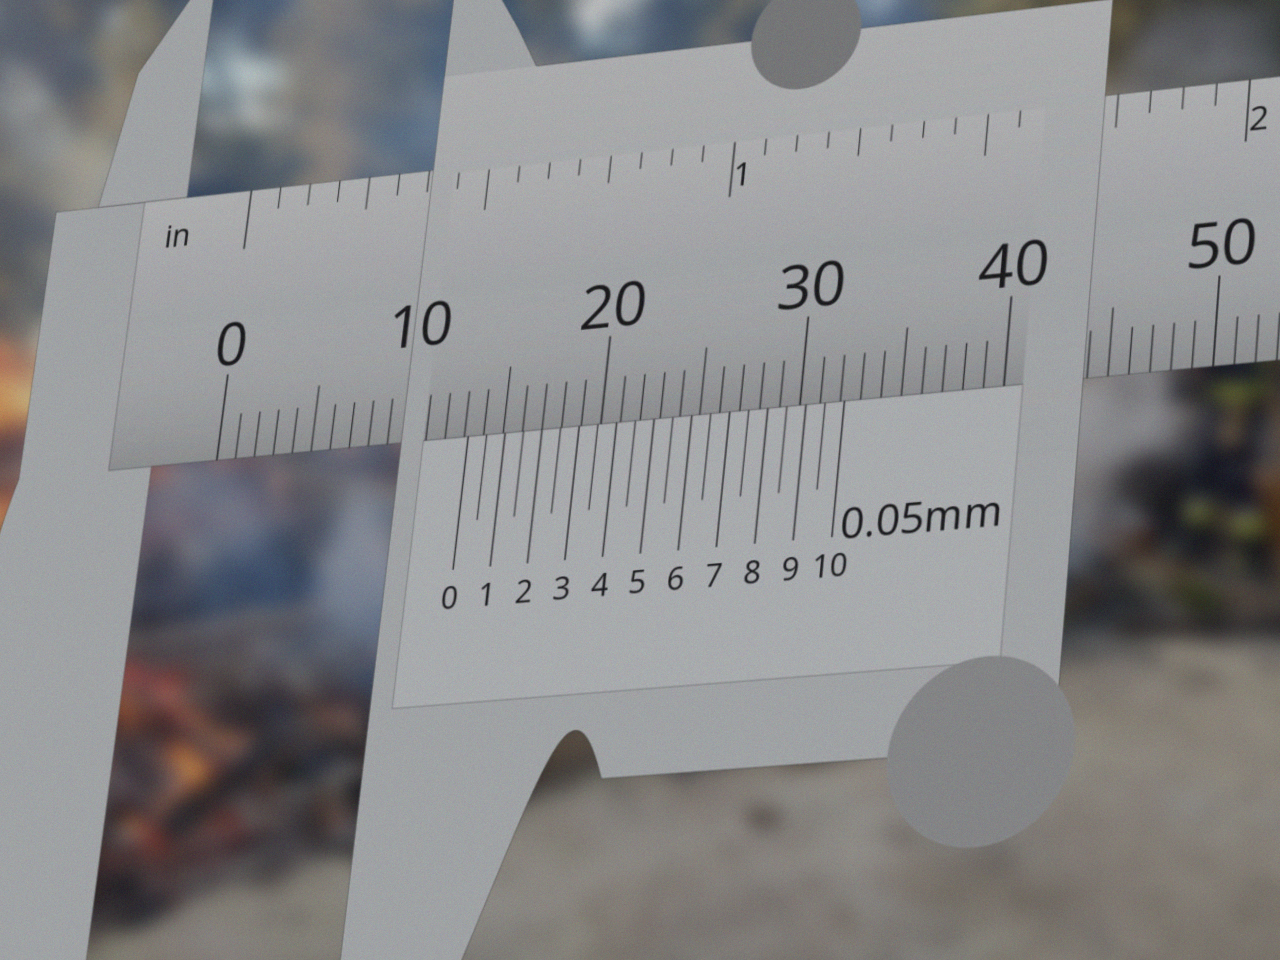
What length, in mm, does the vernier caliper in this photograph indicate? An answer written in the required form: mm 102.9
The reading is mm 13.2
